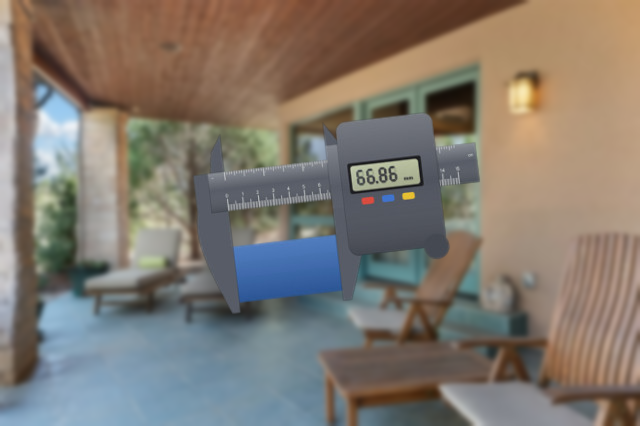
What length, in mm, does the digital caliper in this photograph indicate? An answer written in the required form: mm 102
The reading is mm 66.86
